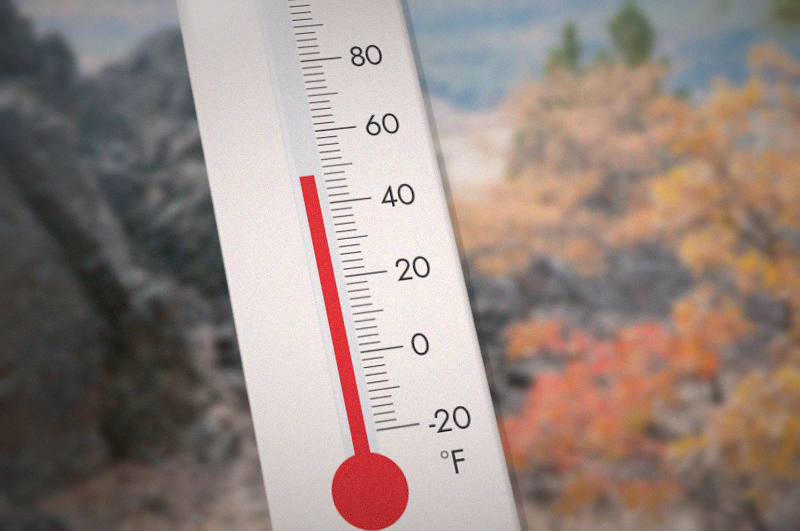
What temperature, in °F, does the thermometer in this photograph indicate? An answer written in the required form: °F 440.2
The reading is °F 48
